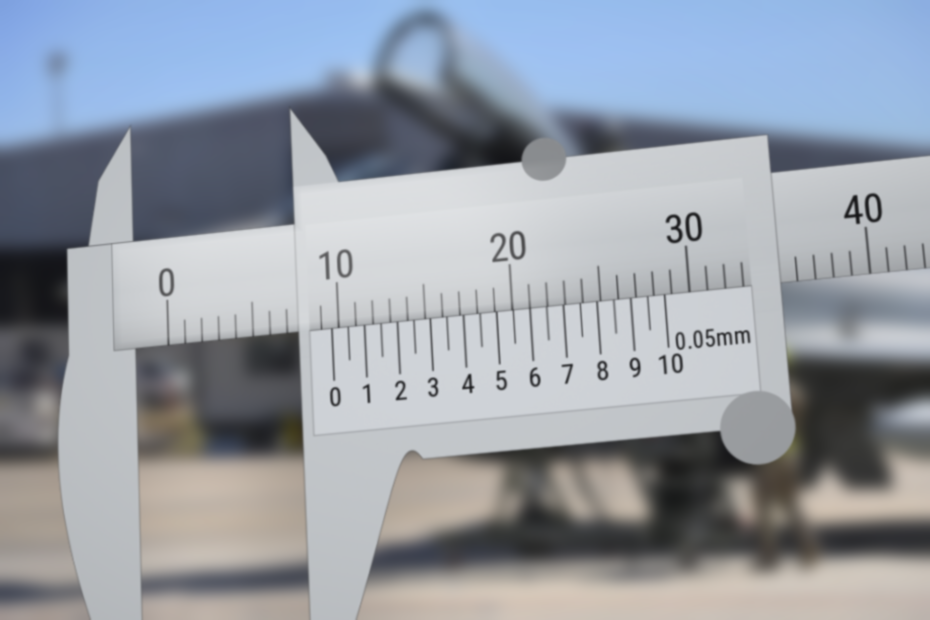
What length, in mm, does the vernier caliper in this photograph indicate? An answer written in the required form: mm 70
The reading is mm 9.6
